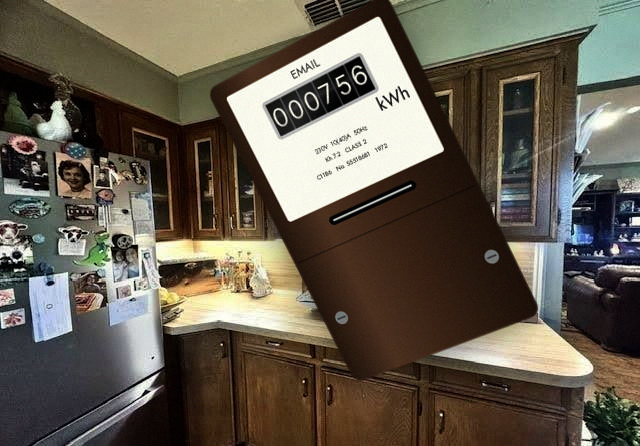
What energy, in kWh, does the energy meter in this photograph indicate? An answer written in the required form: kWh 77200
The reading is kWh 756
